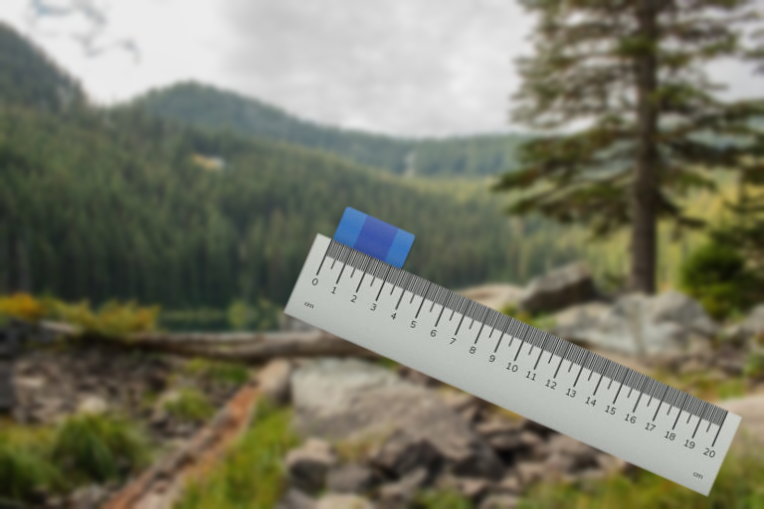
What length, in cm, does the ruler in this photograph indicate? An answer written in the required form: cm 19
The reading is cm 3.5
